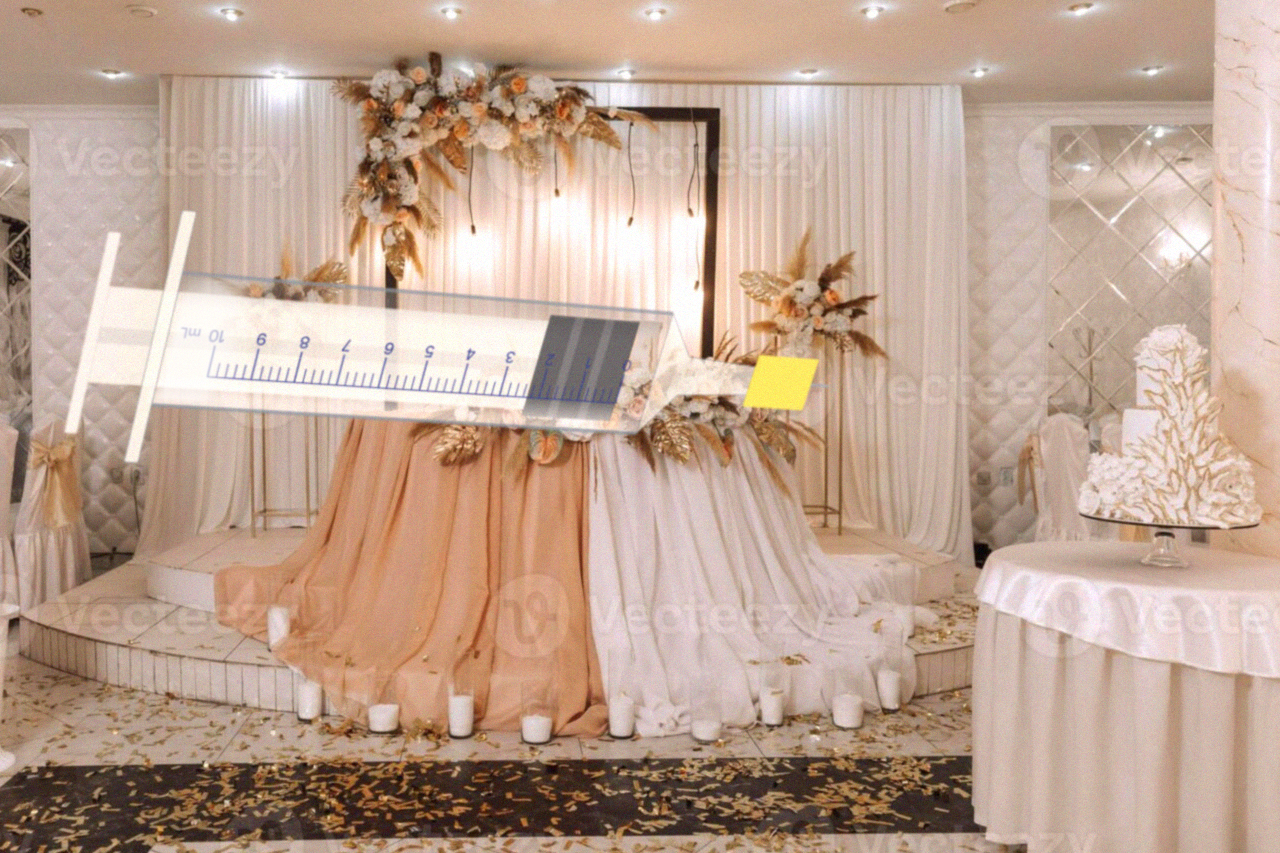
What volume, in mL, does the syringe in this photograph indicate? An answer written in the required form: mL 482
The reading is mL 0
